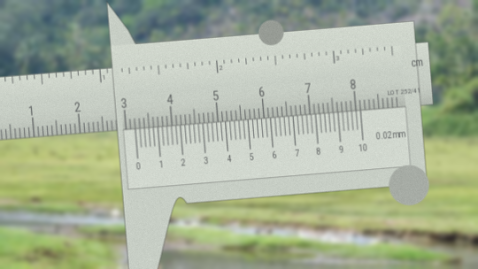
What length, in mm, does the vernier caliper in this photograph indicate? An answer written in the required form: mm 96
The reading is mm 32.0
